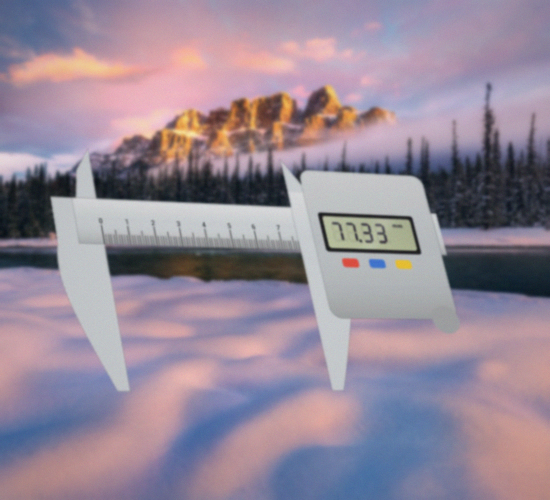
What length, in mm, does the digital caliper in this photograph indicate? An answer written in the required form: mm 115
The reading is mm 77.33
